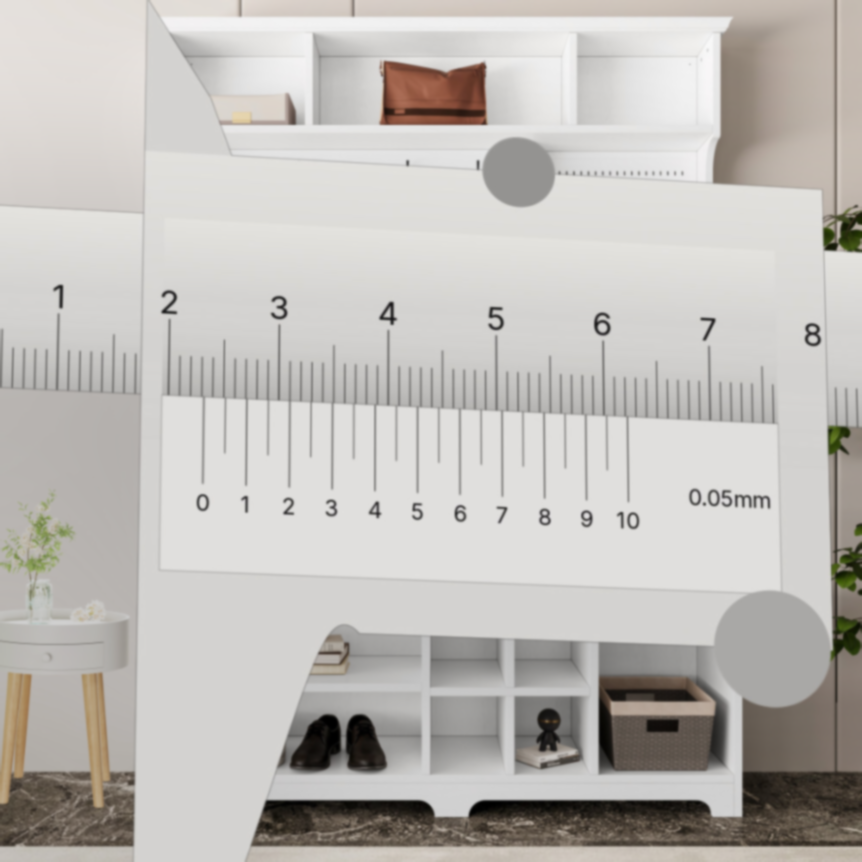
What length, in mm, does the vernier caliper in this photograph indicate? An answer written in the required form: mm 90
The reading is mm 23.2
